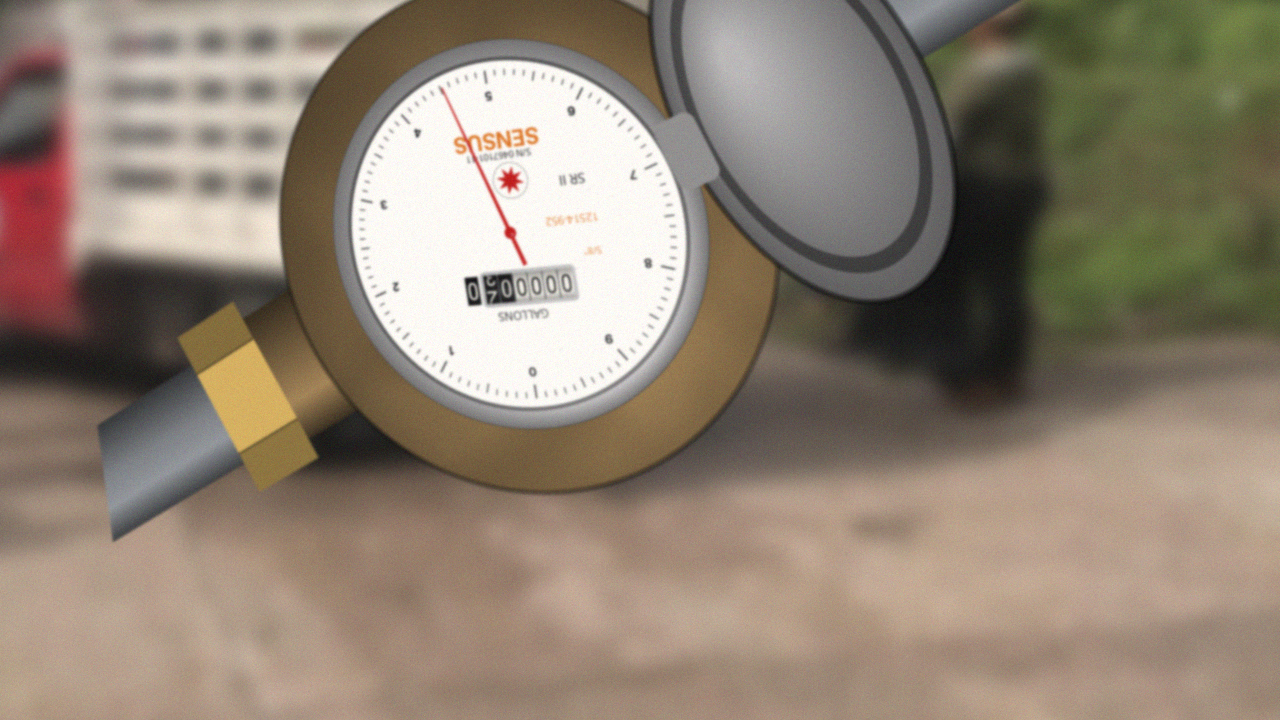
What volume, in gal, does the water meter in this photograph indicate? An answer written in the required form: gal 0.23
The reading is gal 24.5
